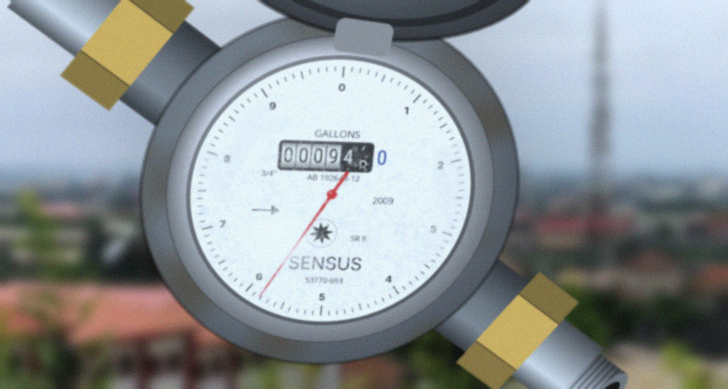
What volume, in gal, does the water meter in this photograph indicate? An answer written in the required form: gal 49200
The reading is gal 9475.8
